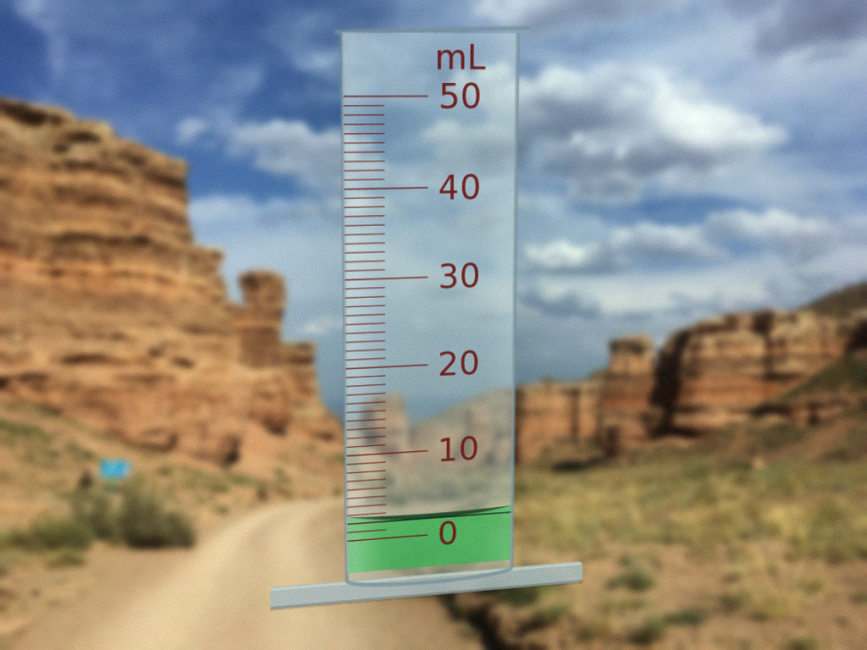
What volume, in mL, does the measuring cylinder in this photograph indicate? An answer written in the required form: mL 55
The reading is mL 2
